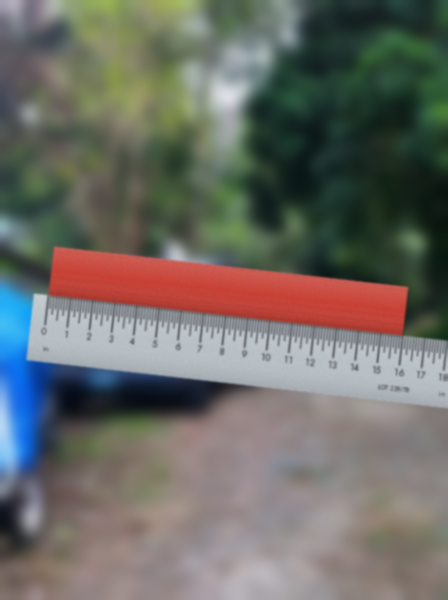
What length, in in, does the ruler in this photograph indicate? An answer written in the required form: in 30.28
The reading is in 16
